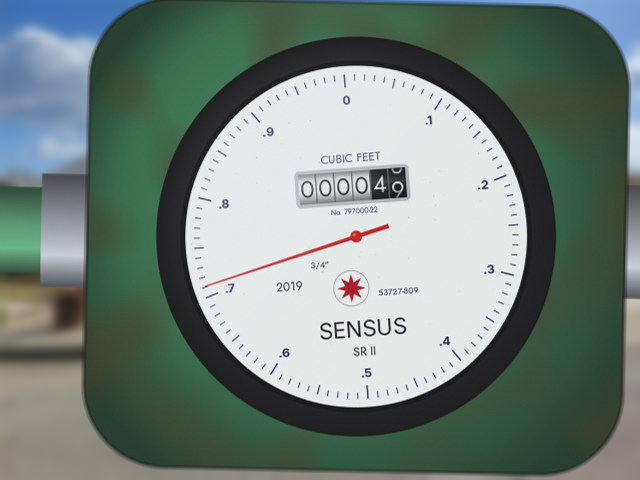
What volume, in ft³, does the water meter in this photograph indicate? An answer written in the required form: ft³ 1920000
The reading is ft³ 48.71
